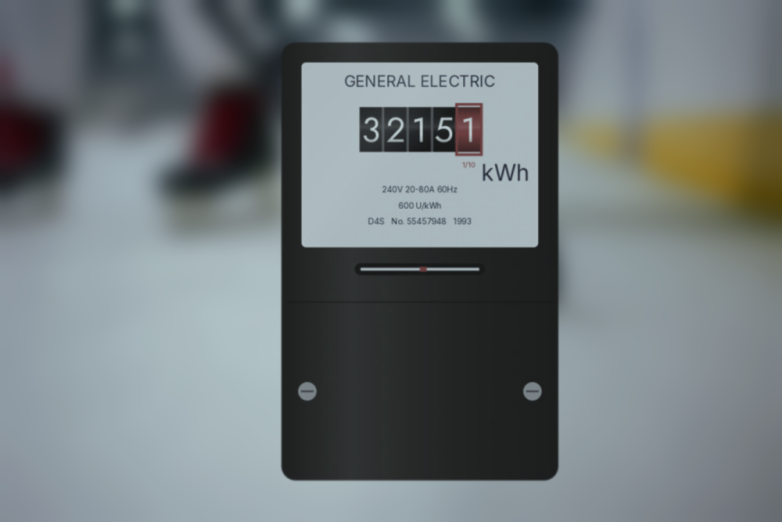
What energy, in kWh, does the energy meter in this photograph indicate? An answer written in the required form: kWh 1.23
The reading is kWh 3215.1
